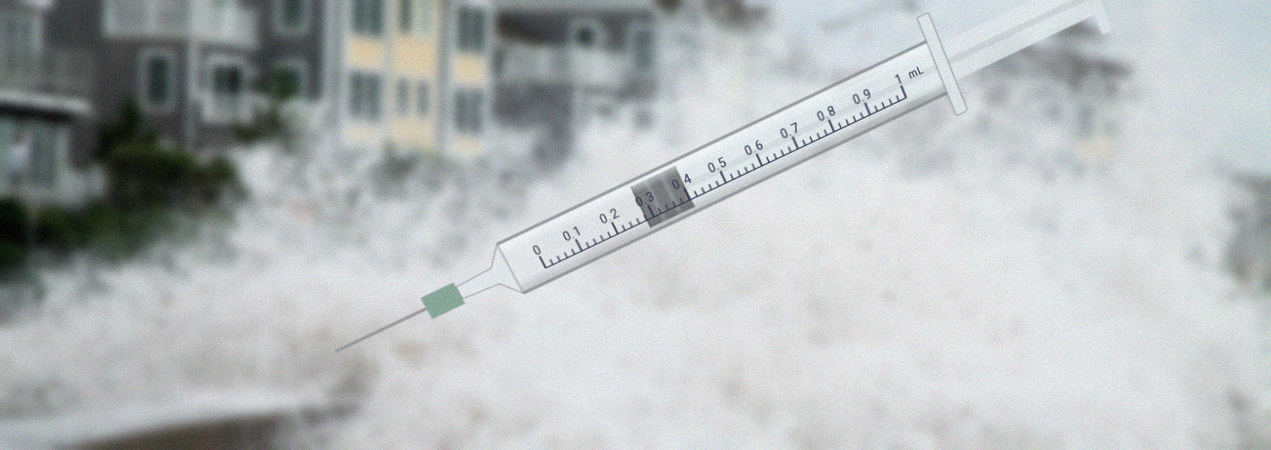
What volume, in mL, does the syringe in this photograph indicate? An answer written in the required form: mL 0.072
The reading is mL 0.28
